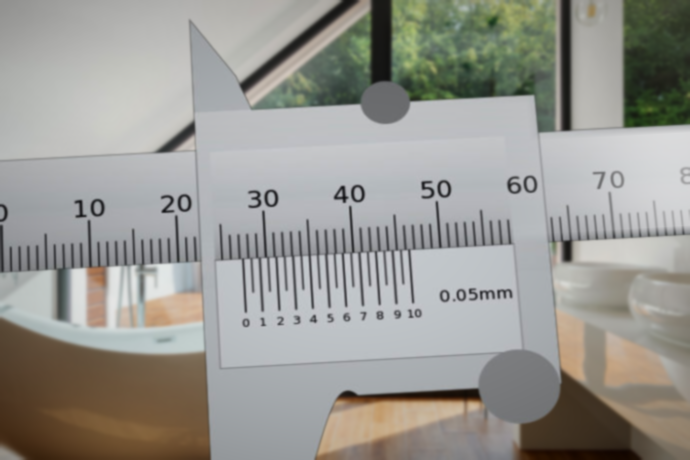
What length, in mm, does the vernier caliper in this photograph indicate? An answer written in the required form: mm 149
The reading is mm 27.4
